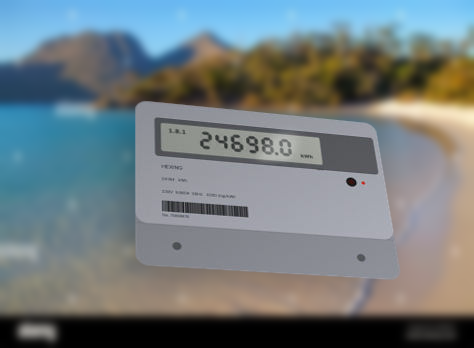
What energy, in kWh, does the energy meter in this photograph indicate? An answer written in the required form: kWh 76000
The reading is kWh 24698.0
